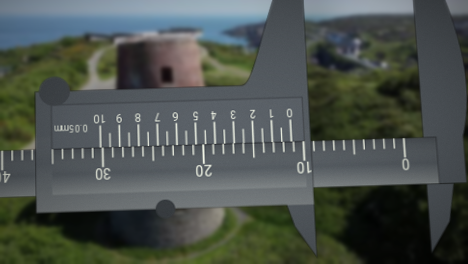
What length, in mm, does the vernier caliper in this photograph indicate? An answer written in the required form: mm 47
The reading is mm 11.2
